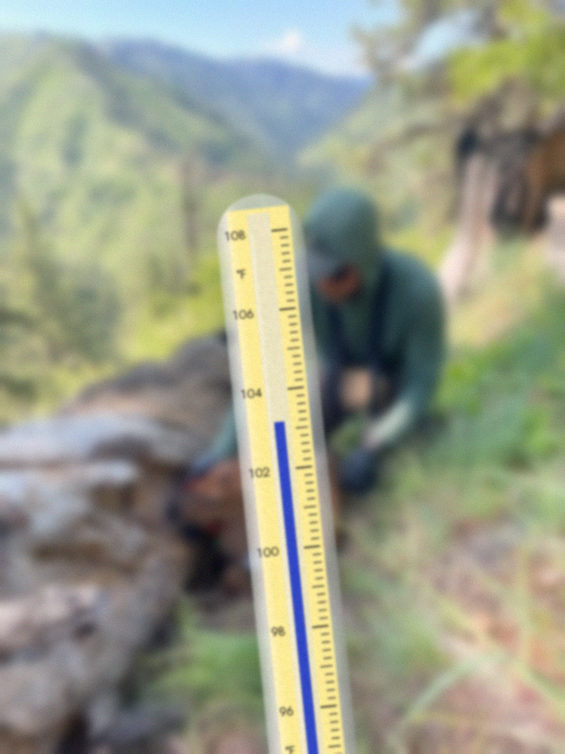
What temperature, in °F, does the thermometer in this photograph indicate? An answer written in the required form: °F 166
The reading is °F 103.2
